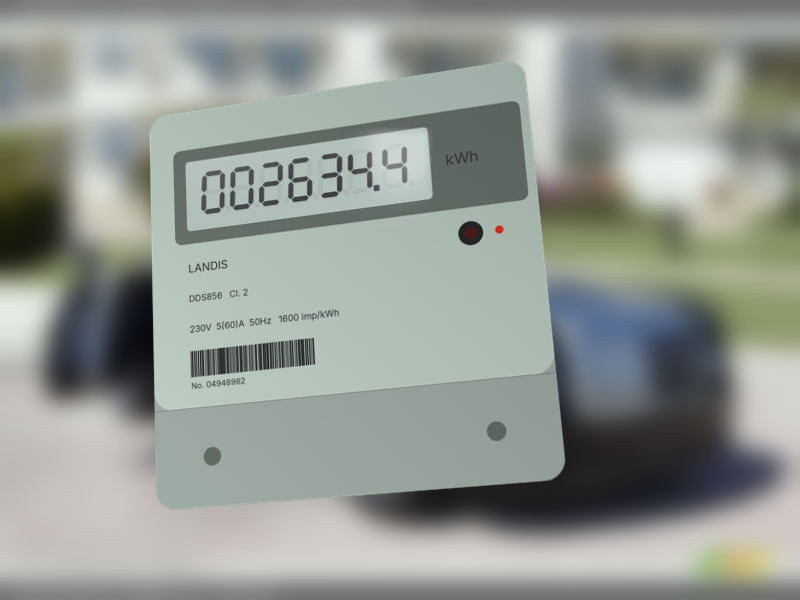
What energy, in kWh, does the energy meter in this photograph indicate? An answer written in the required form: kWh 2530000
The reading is kWh 2634.4
